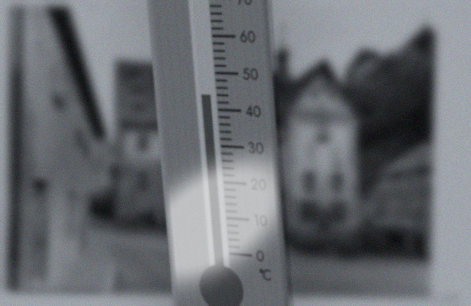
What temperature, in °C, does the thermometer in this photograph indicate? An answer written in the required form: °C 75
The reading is °C 44
